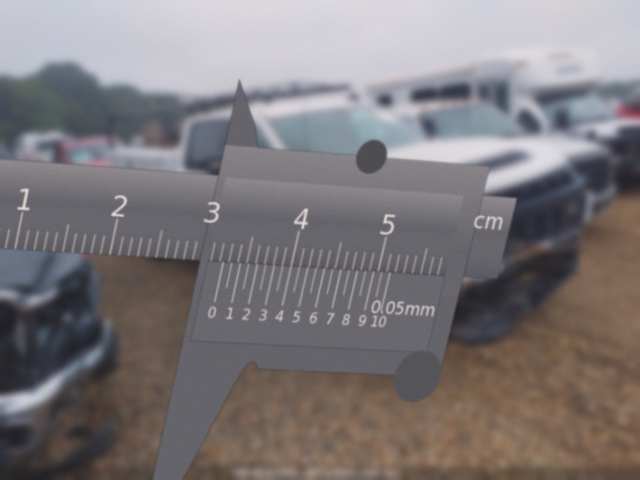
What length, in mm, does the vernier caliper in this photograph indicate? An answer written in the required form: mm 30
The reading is mm 32.4
